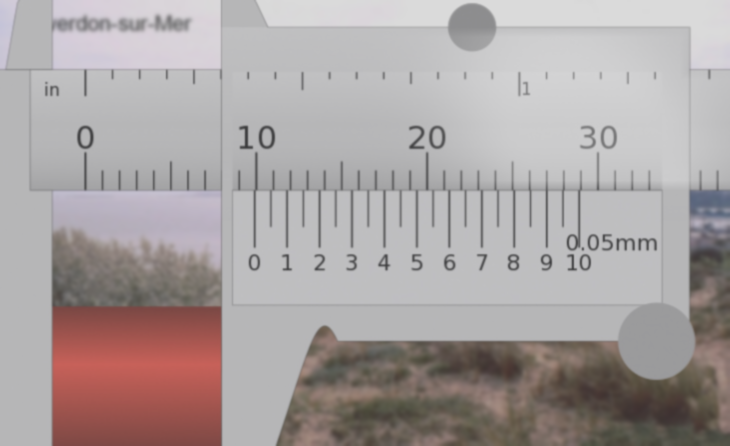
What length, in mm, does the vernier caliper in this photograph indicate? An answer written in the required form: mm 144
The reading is mm 9.9
